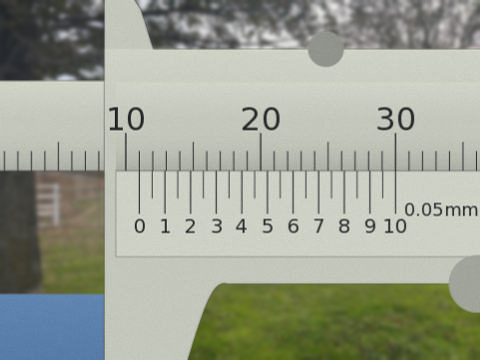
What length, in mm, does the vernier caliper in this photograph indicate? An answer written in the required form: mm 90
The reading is mm 11.0
